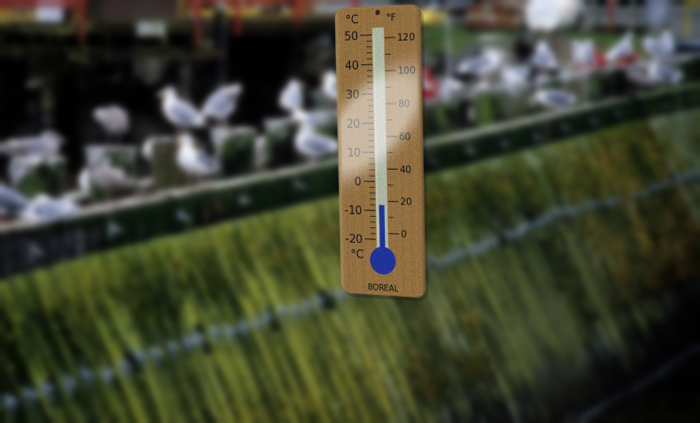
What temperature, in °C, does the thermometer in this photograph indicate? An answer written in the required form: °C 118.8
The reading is °C -8
